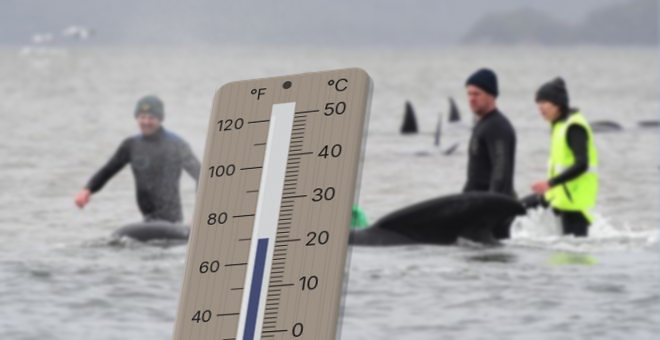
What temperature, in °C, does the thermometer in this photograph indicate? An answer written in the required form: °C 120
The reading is °C 21
